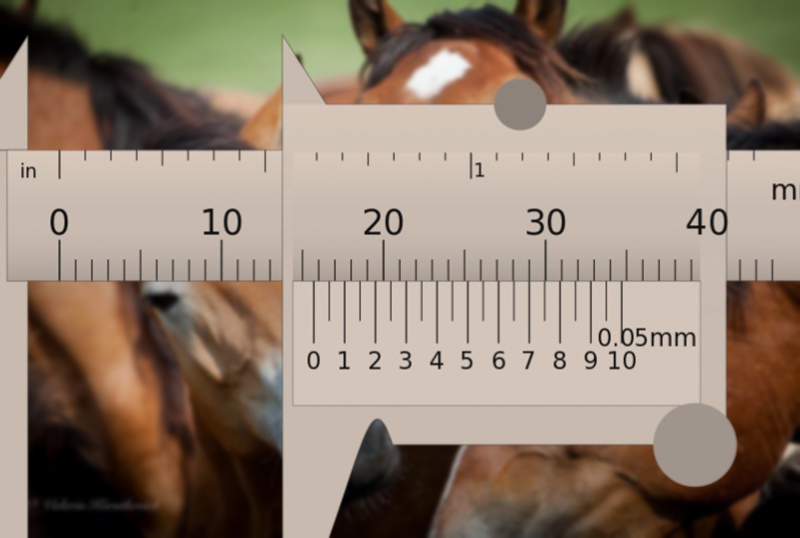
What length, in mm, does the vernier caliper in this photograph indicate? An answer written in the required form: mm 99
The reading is mm 15.7
